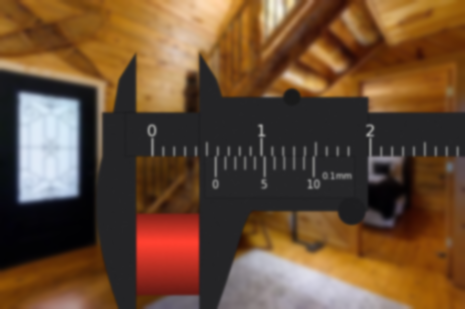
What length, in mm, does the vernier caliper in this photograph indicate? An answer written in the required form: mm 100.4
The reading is mm 5.8
